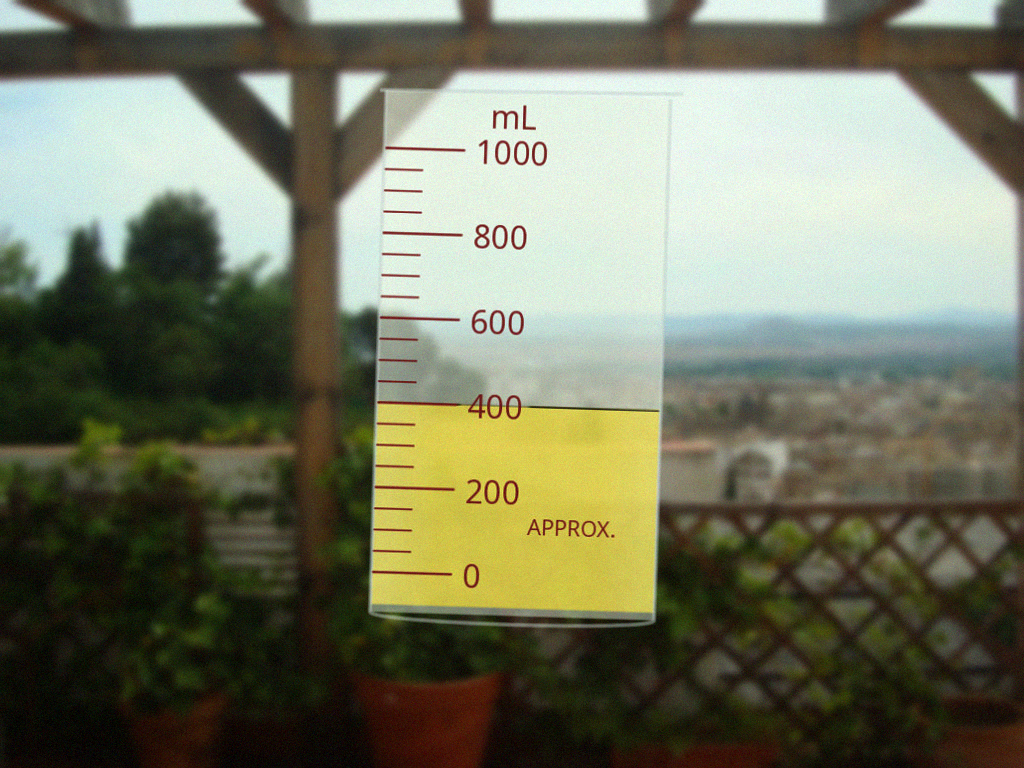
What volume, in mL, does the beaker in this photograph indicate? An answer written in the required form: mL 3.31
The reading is mL 400
